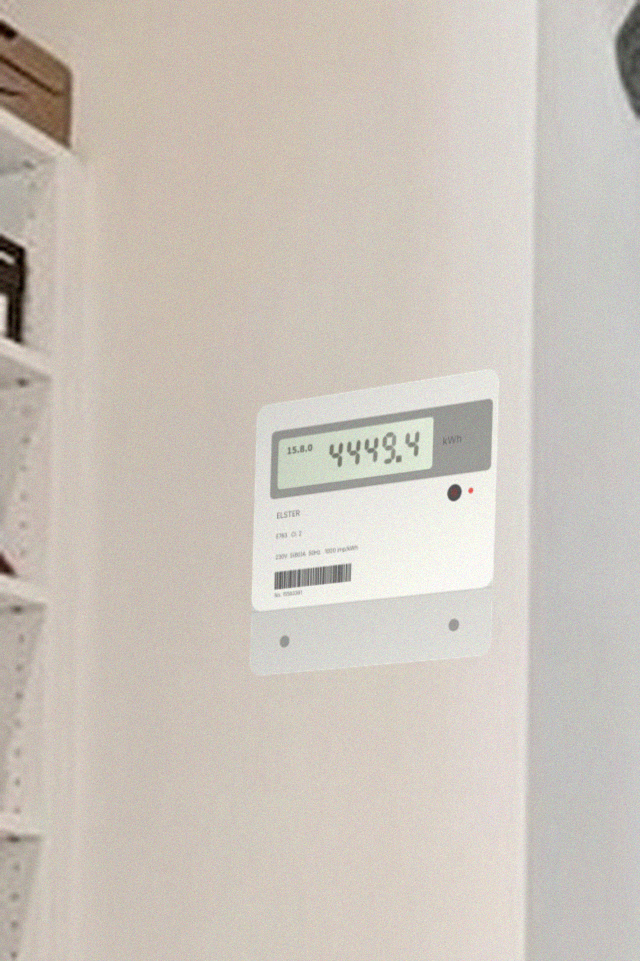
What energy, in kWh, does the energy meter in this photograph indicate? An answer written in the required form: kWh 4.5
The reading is kWh 4449.4
